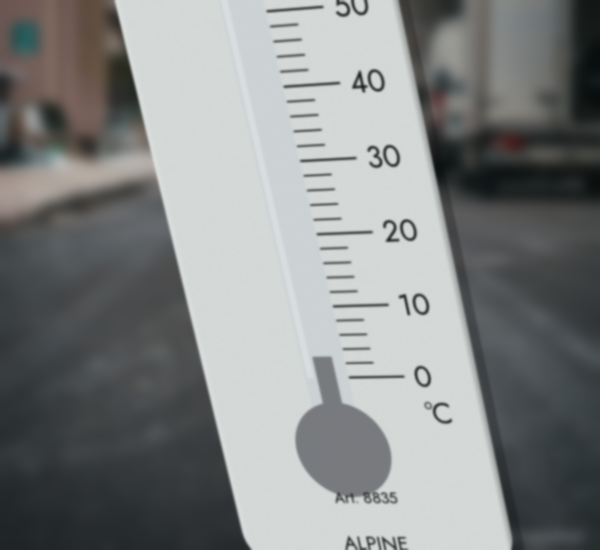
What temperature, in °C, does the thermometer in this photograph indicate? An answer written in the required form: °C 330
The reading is °C 3
